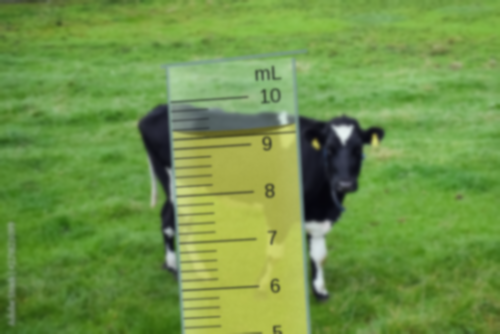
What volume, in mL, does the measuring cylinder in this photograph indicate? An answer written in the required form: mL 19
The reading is mL 9.2
